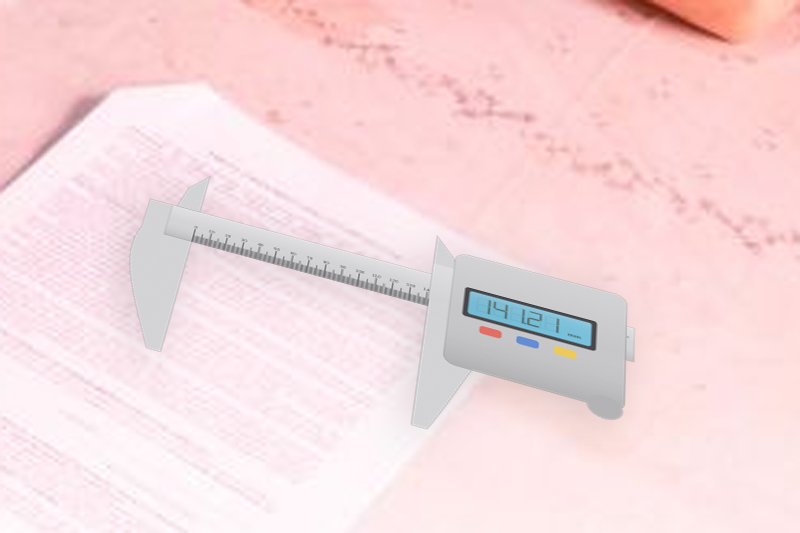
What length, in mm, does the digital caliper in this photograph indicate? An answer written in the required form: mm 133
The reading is mm 141.21
